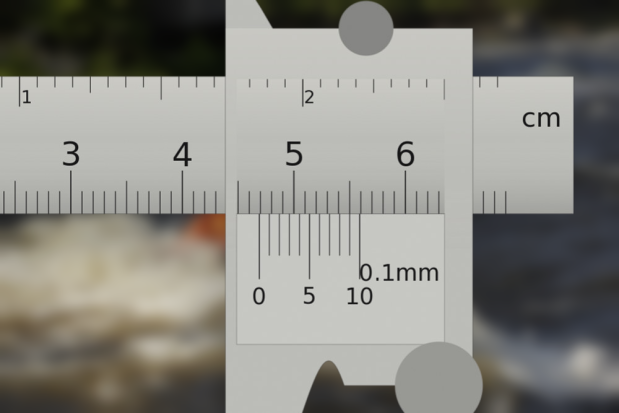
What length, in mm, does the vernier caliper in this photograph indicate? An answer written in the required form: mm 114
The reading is mm 46.9
